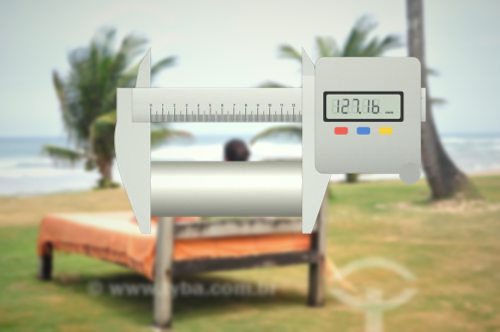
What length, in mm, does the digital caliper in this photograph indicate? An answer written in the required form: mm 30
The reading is mm 127.16
